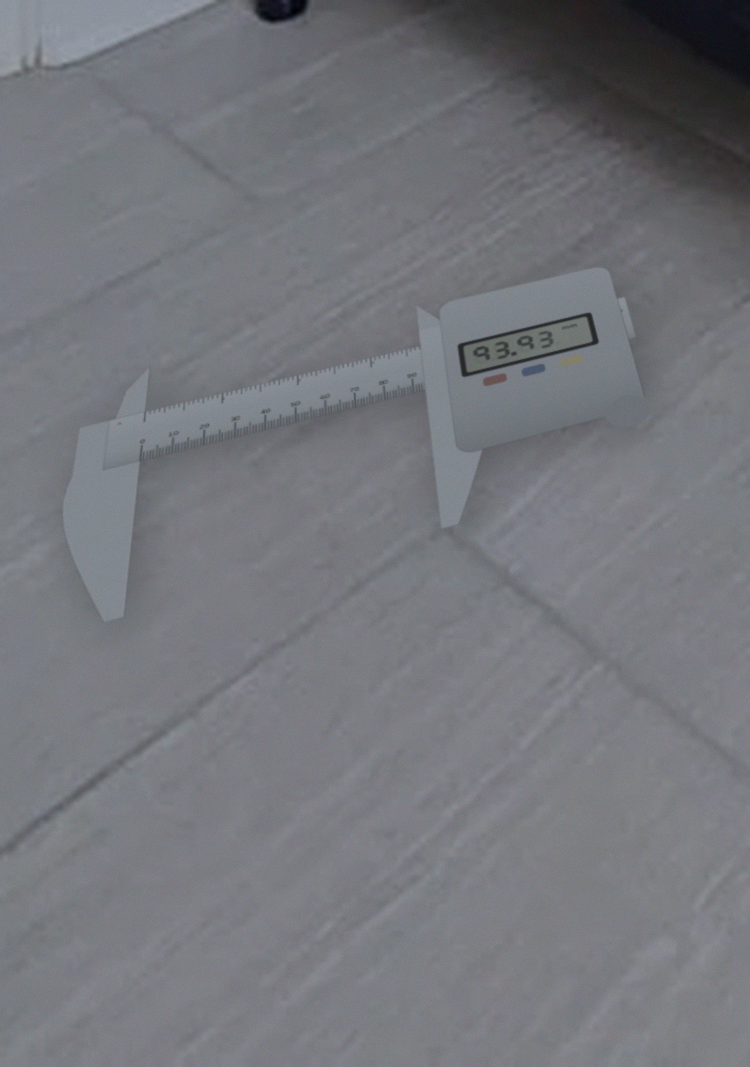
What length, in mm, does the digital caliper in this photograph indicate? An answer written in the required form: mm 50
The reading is mm 93.93
